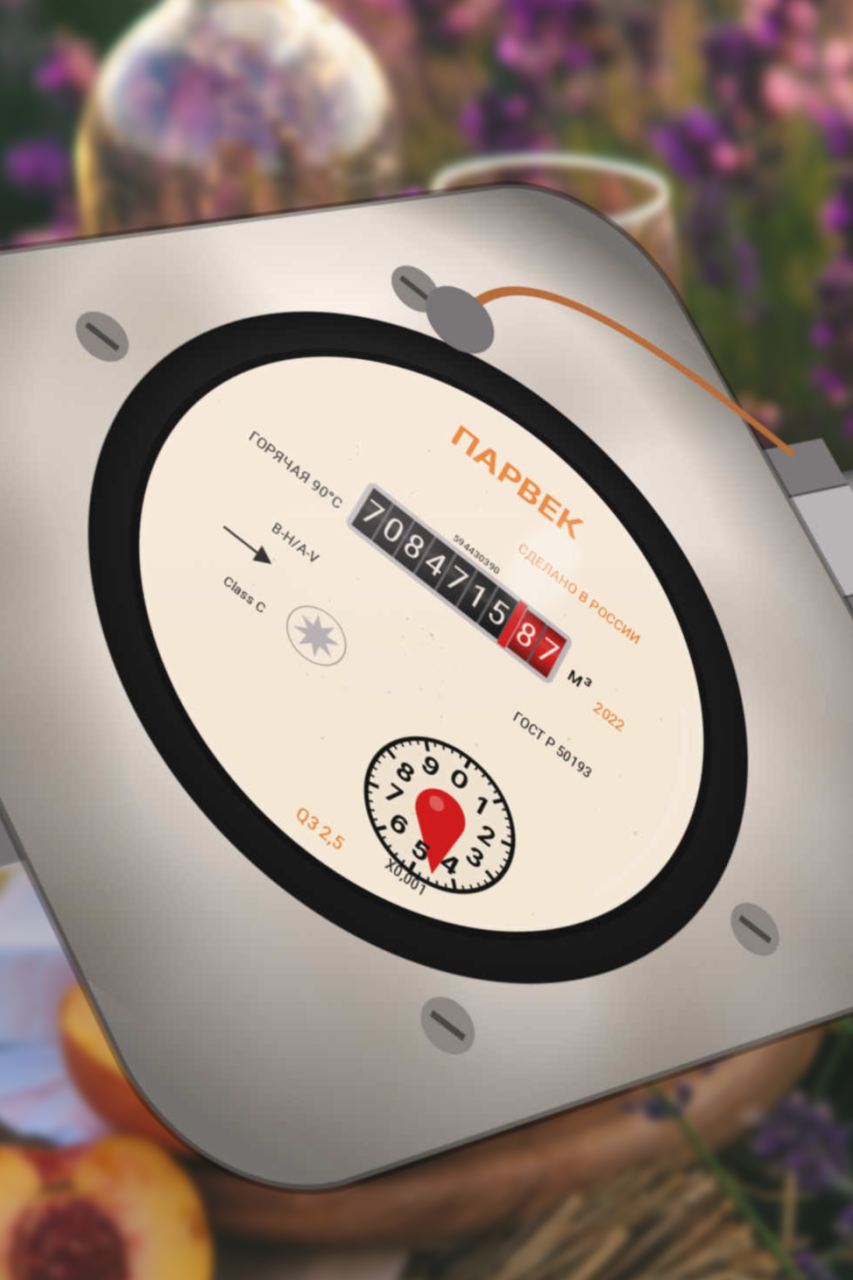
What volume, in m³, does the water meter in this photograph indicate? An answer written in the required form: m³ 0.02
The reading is m³ 7084715.874
